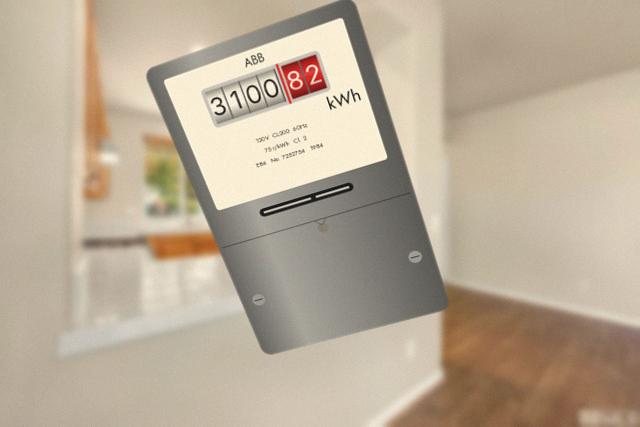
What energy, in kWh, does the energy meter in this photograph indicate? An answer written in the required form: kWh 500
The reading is kWh 3100.82
